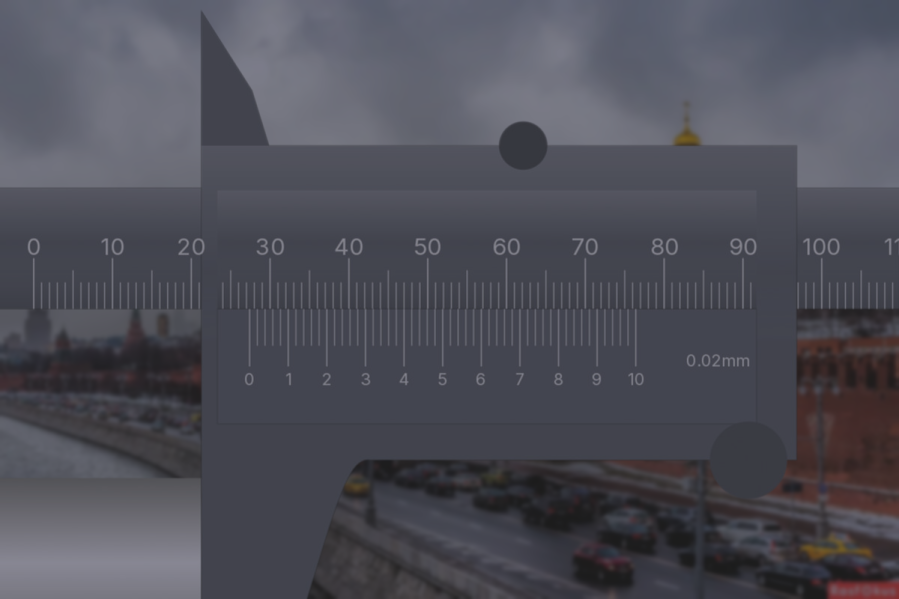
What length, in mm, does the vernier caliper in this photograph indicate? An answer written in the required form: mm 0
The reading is mm 27.4
